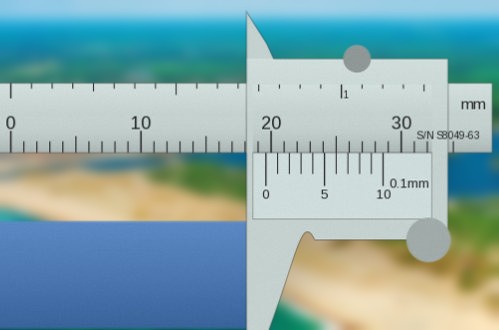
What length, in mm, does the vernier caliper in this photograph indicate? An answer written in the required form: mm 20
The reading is mm 19.6
